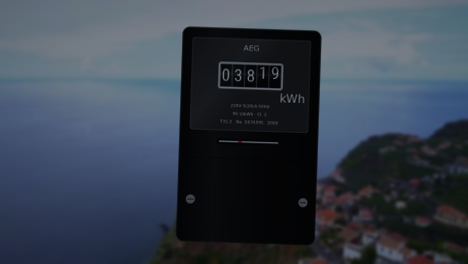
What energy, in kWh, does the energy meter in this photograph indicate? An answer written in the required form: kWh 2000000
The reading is kWh 3819
